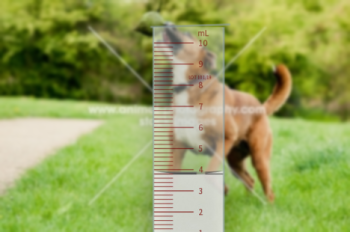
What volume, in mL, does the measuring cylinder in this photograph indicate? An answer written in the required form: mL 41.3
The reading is mL 3.8
